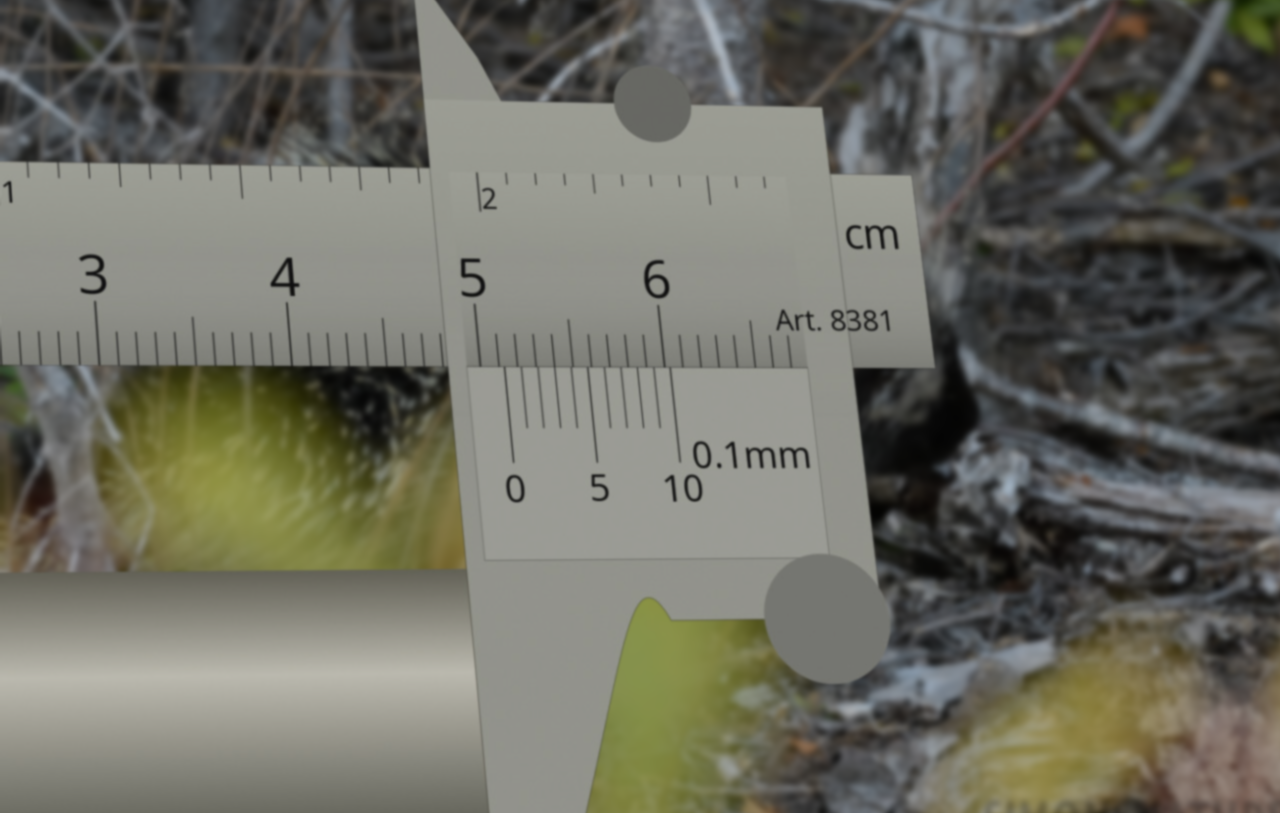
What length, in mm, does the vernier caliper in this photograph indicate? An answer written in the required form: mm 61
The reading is mm 51.3
